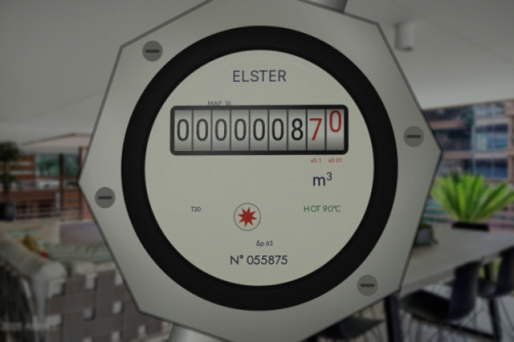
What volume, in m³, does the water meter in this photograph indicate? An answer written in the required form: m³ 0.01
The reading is m³ 8.70
